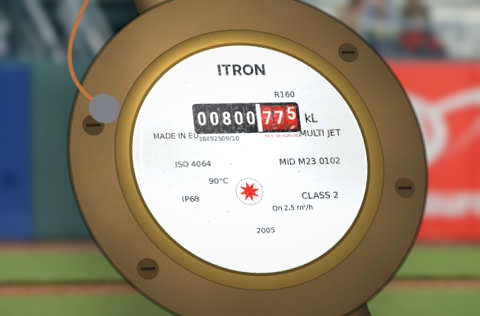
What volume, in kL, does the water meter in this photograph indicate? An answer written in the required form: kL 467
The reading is kL 800.775
